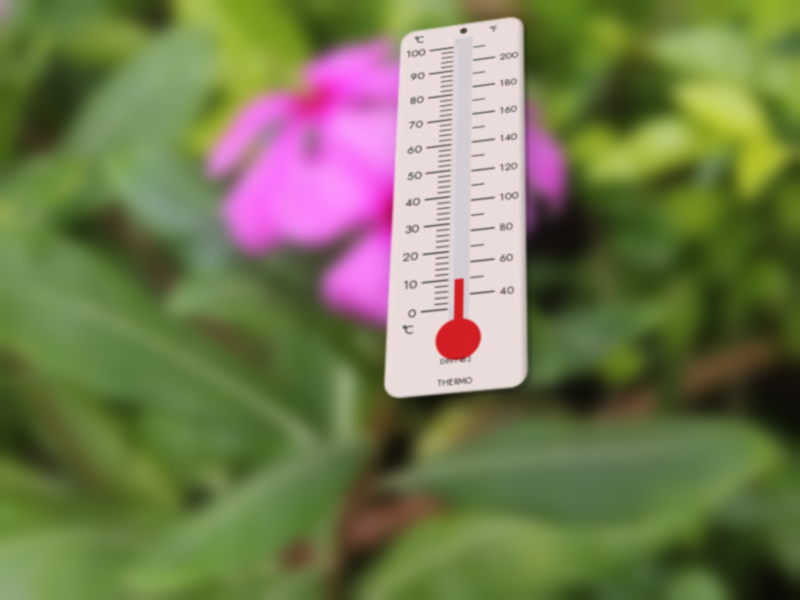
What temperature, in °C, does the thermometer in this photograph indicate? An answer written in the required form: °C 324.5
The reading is °C 10
